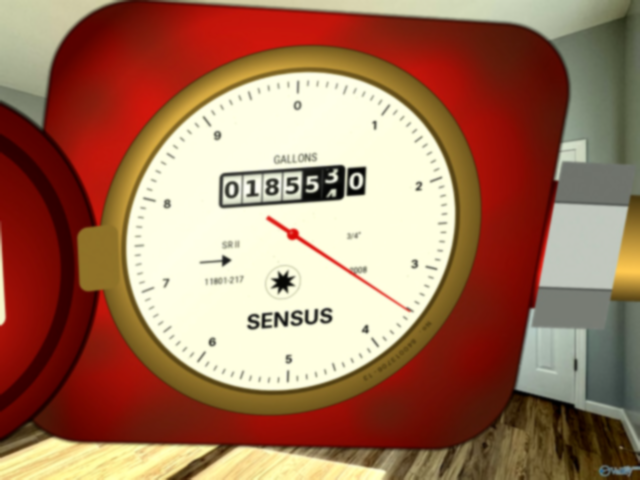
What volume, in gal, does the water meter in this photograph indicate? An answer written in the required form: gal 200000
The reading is gal 185533.5
